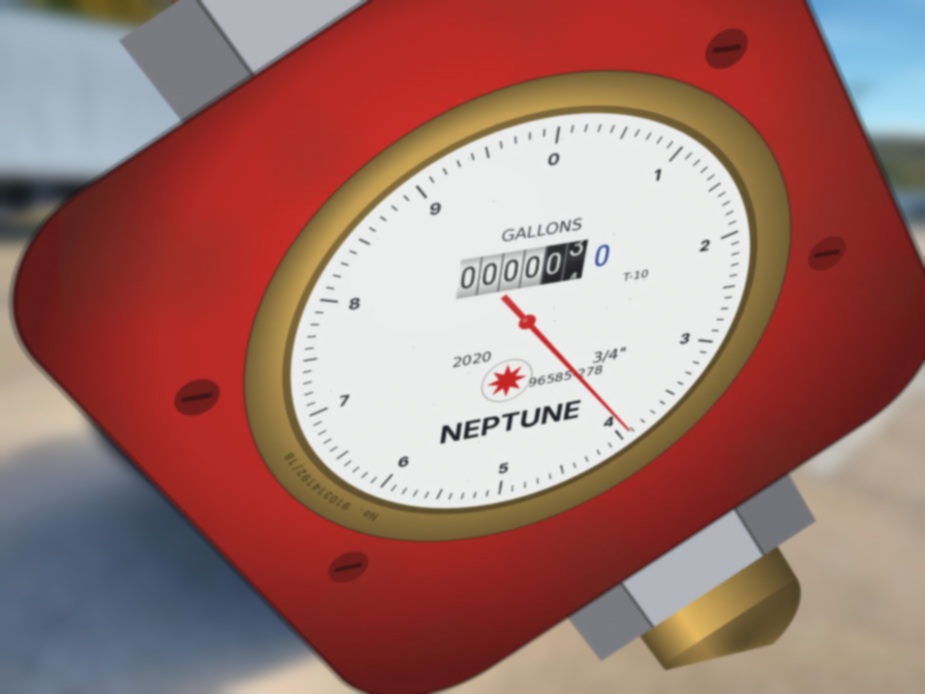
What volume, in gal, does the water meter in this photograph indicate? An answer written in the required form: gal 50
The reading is gal 33.9
